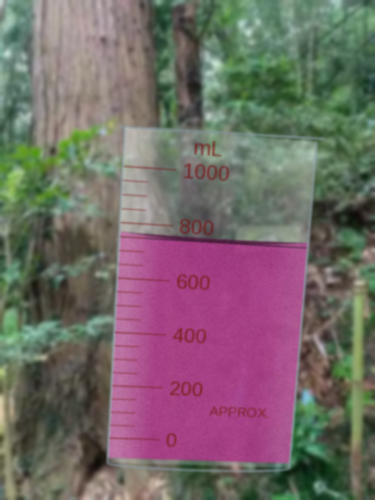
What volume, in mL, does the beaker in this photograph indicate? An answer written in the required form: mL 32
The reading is mL 750
